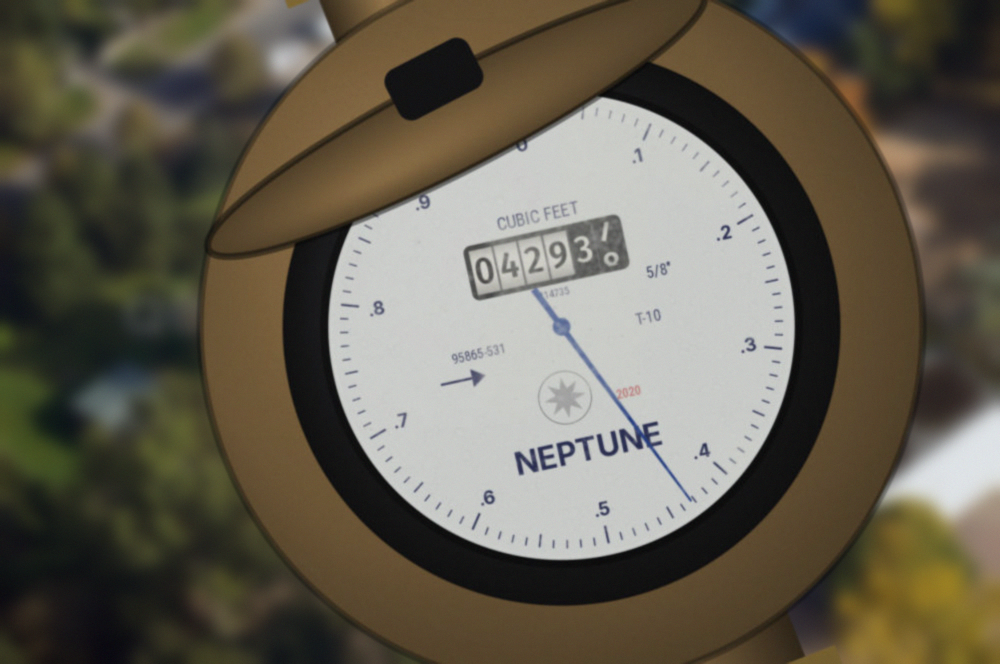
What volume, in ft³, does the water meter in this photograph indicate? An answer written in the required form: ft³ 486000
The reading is ft³ 42937.43
